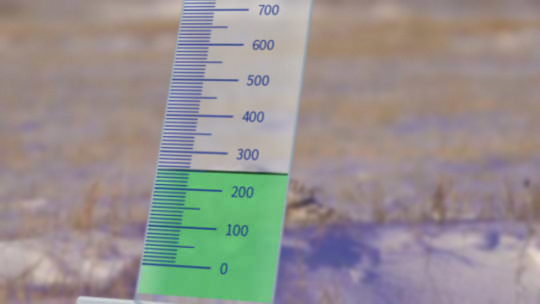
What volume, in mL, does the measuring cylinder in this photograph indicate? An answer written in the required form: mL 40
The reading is mL 250
